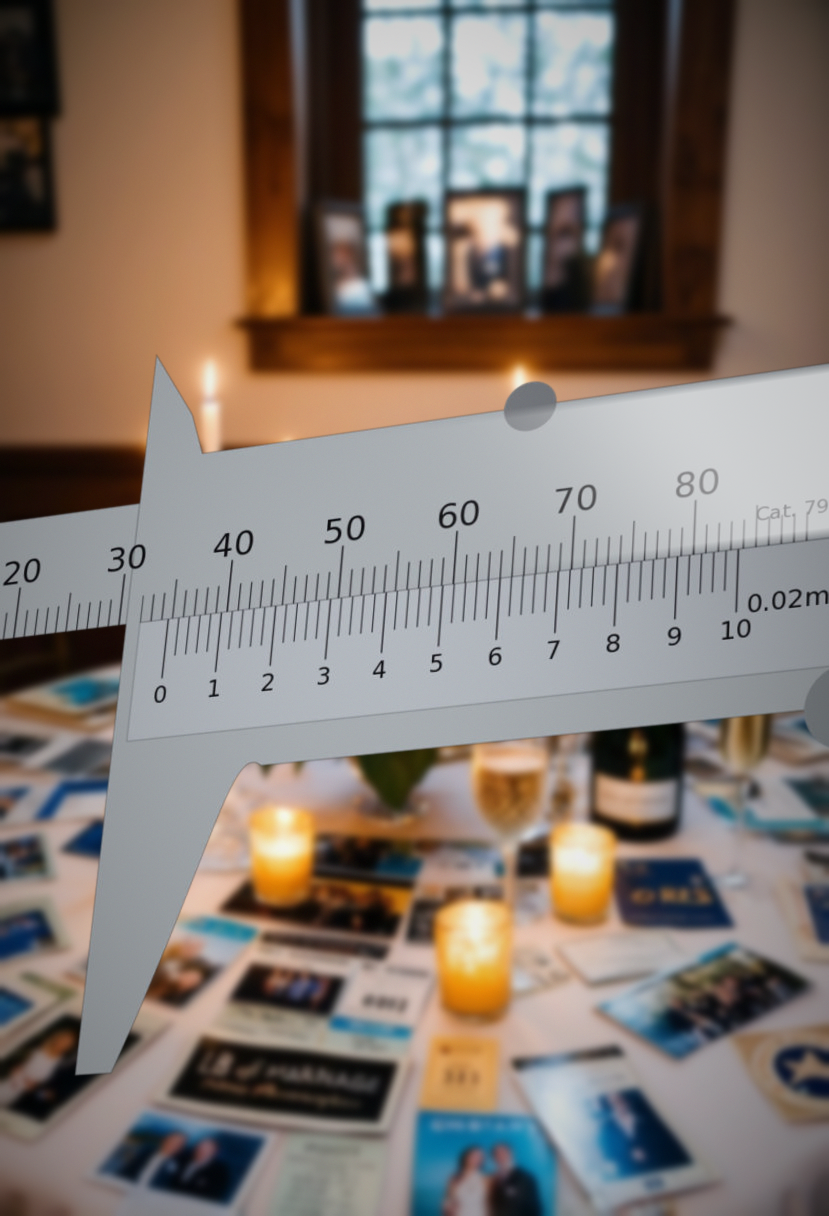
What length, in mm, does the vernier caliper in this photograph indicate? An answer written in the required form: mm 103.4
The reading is mm 34.6
